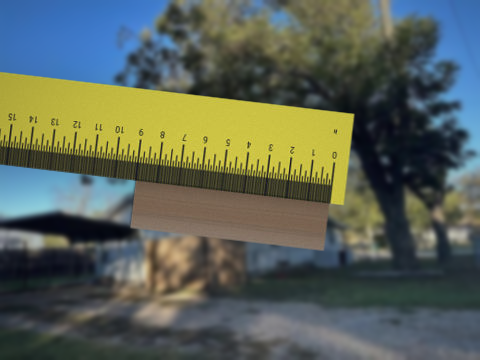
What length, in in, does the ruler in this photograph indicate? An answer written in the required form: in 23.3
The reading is in 9
